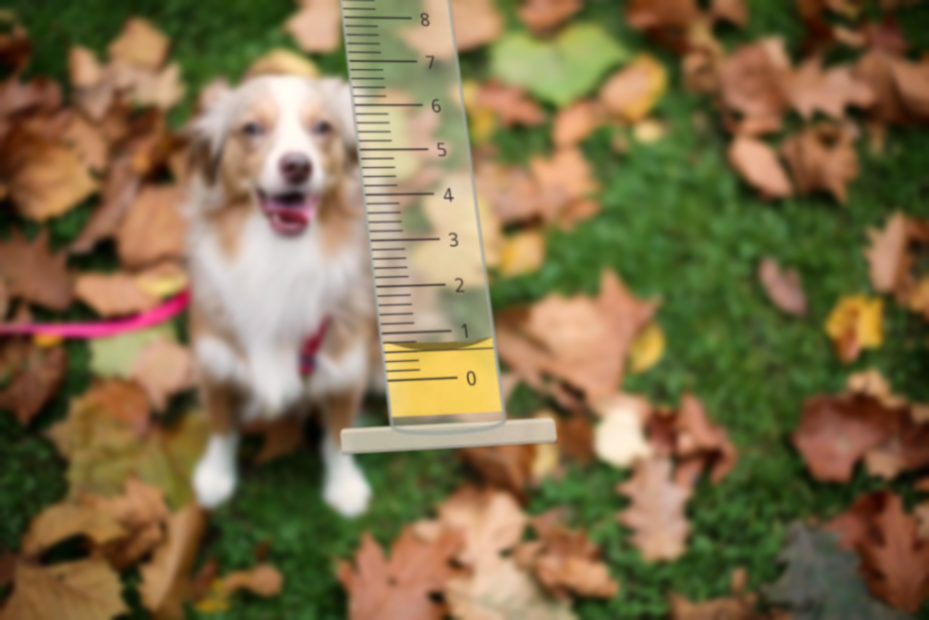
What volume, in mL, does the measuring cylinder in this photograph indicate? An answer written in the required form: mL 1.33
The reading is mL 0.6
